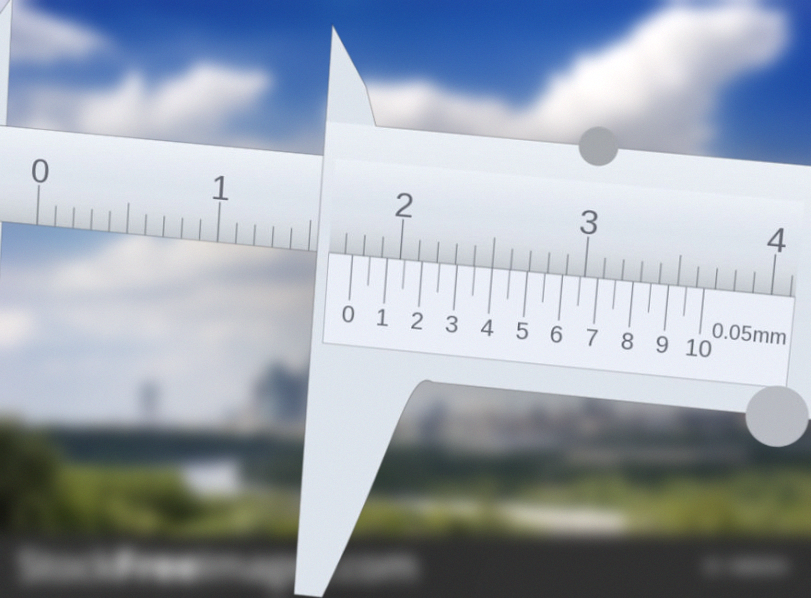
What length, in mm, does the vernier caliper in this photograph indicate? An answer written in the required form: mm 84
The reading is mm 17.4
